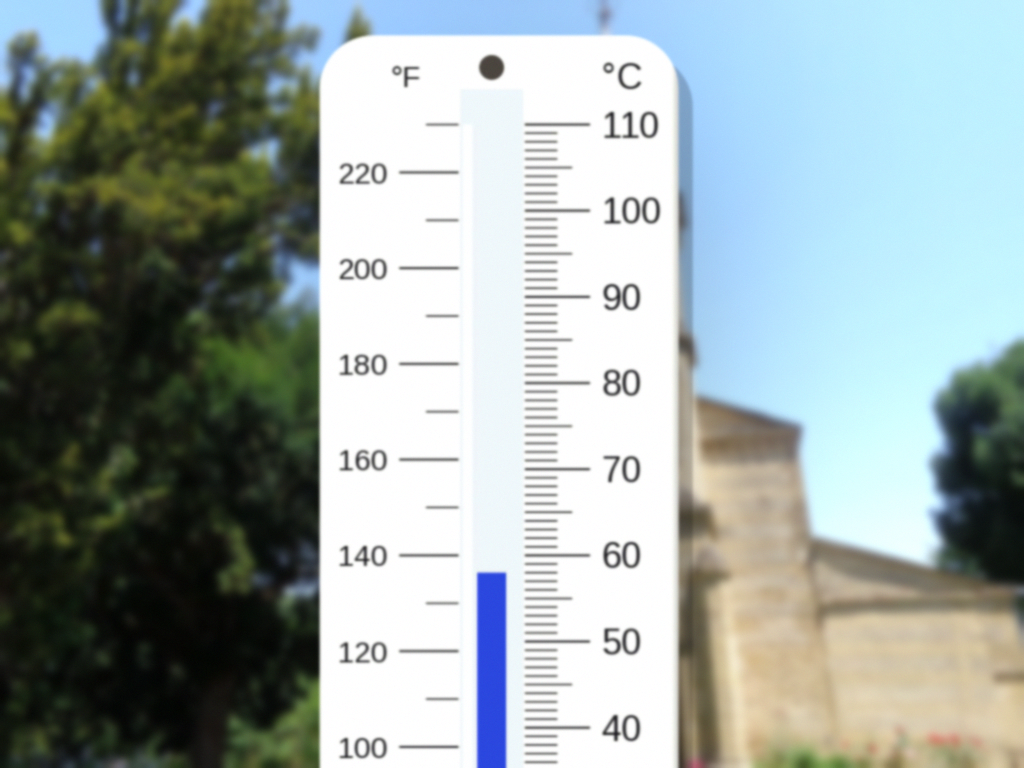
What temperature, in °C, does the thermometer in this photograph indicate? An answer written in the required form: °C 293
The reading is °C 58
